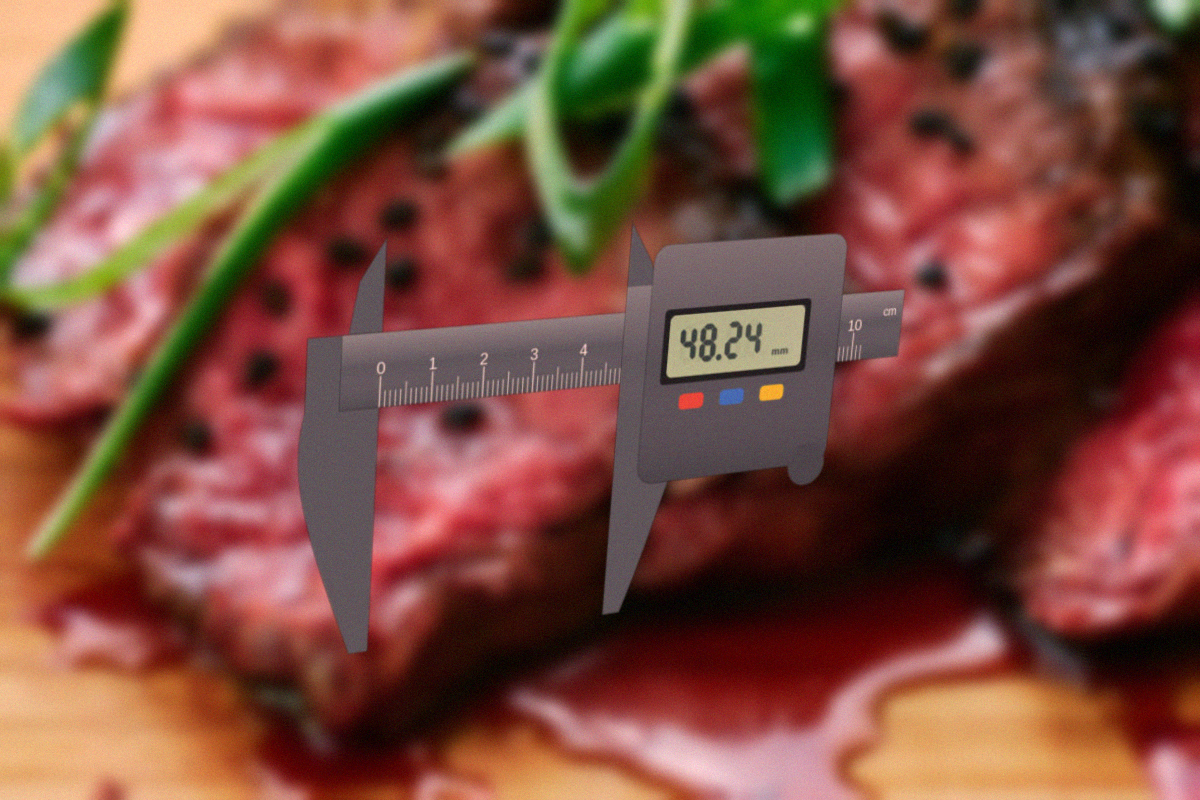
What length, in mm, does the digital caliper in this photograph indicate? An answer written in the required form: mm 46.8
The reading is mm 48.24
